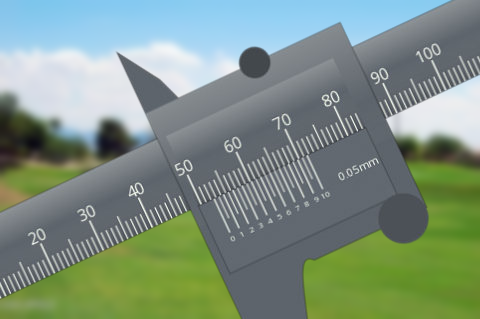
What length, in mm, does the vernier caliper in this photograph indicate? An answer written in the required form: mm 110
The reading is mm 52.6
